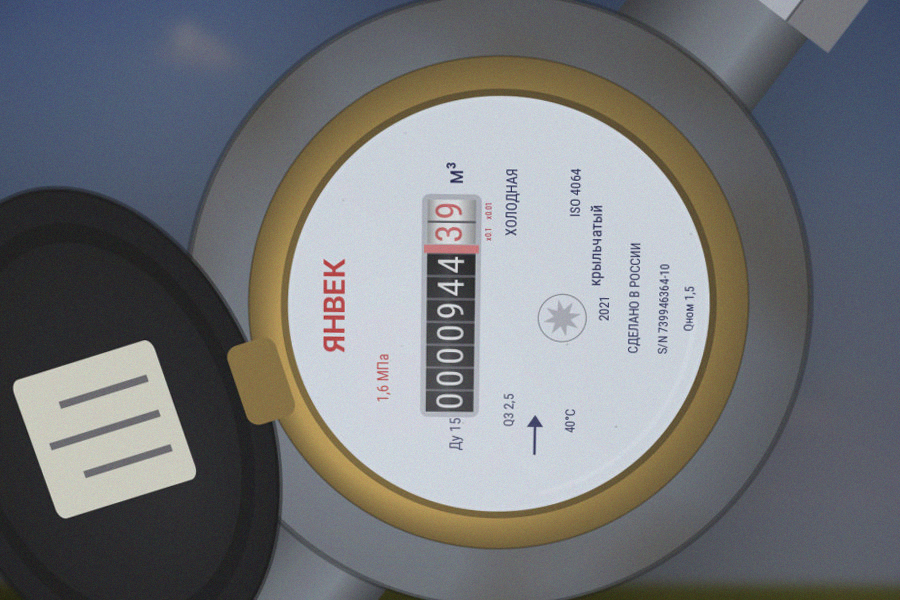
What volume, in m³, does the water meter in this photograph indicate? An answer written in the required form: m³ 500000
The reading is m³ 944.39
